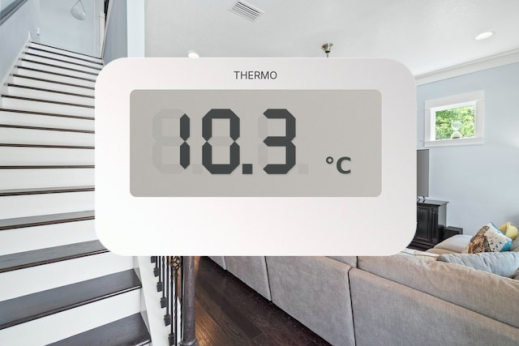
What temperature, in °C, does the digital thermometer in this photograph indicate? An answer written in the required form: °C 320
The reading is °C 10.3
